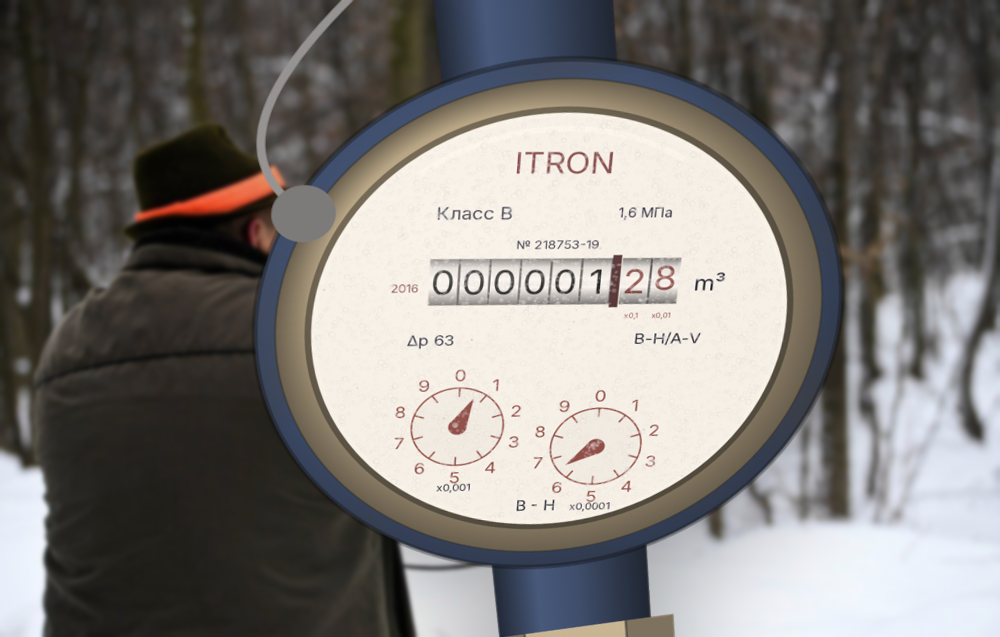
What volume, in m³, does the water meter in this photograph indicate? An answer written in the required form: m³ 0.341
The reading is m³ 1.2806
